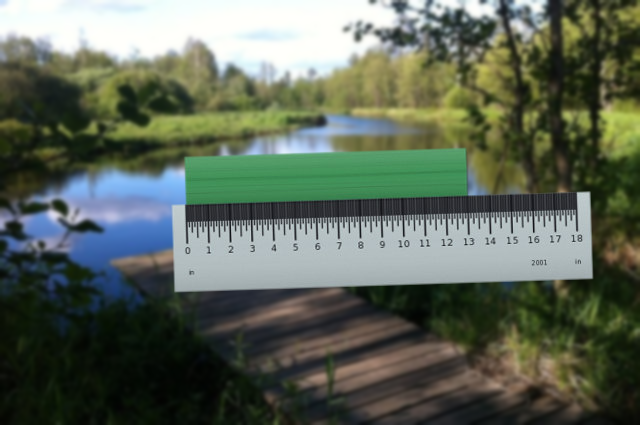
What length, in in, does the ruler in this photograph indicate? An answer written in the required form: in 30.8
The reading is in 13
